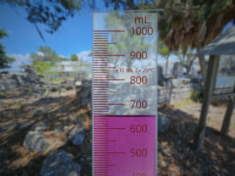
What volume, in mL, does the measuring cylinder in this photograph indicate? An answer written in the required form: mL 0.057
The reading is mL 650
